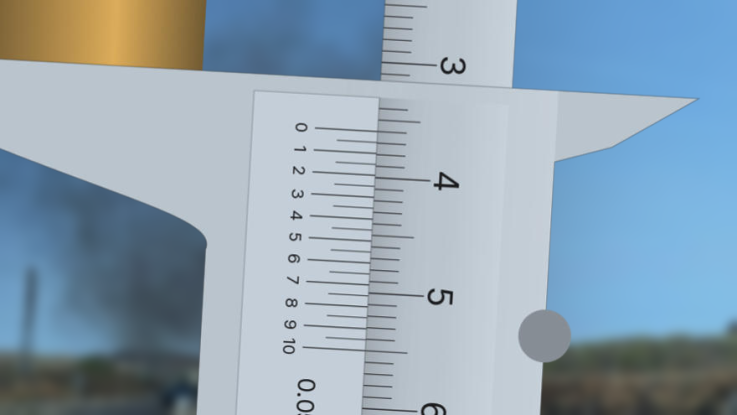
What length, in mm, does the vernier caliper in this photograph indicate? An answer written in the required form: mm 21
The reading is mm 36.0
